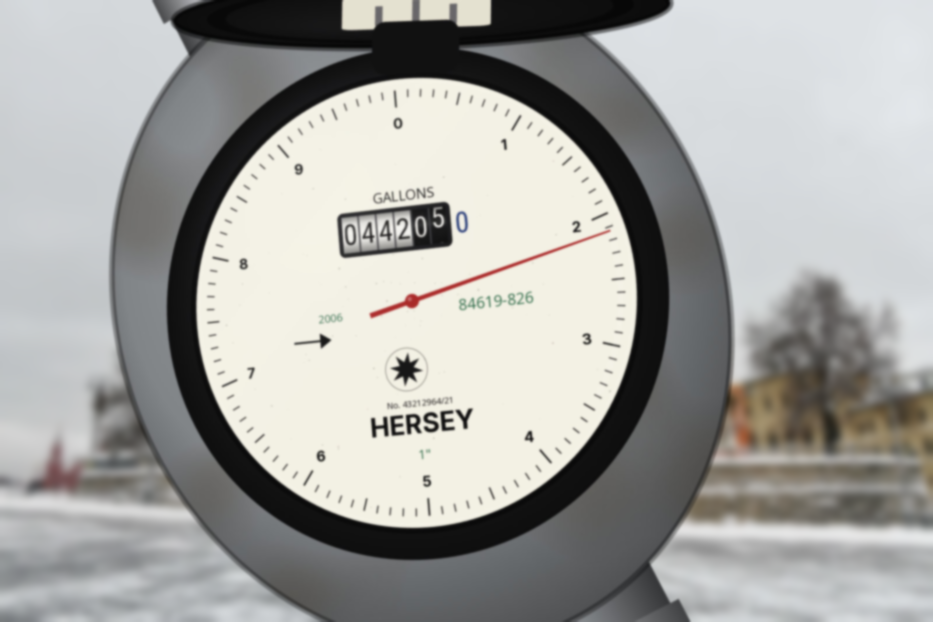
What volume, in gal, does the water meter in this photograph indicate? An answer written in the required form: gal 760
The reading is gal 442052.1
